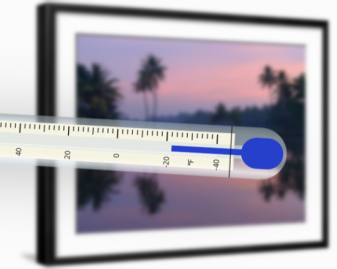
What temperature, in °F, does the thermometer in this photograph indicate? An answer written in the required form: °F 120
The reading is °F -22
